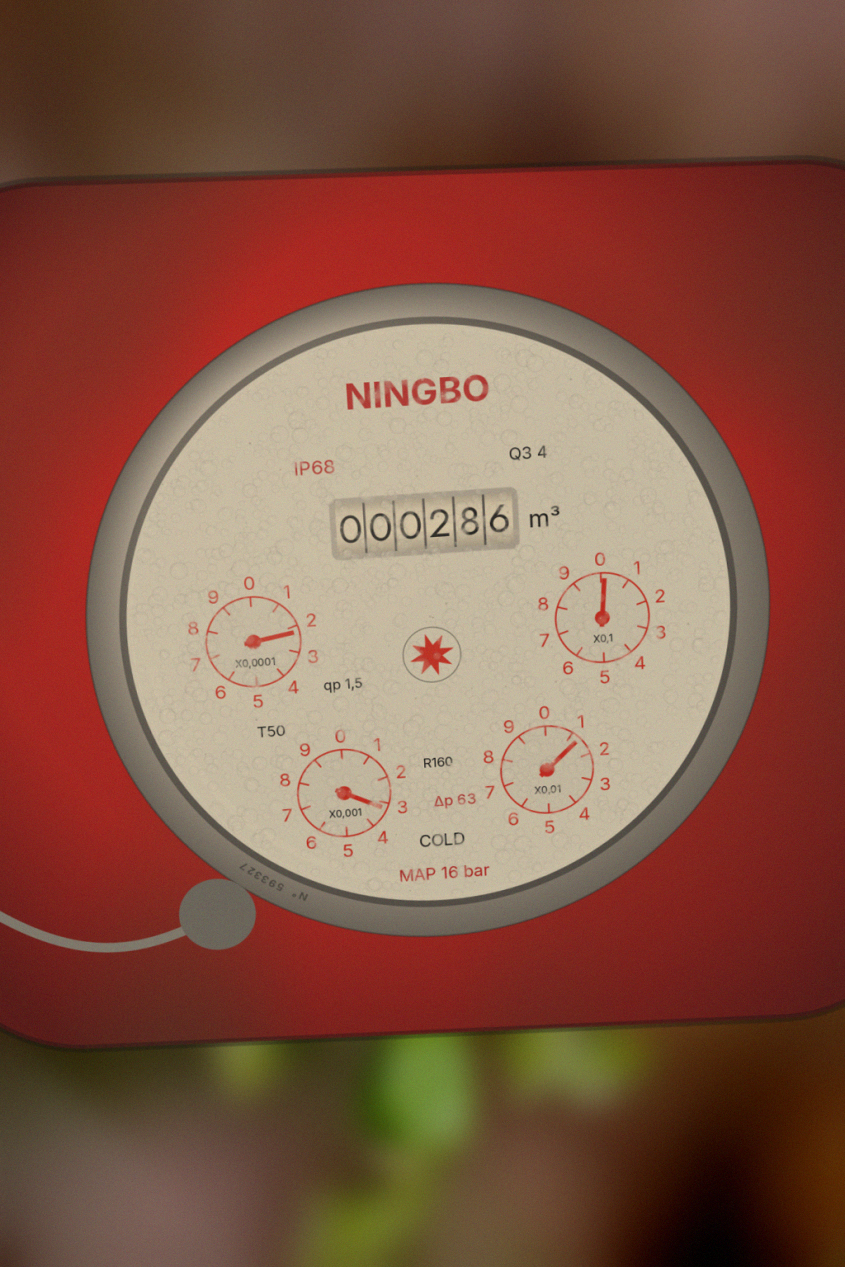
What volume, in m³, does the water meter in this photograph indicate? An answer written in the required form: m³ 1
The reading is m³ 286.0132
